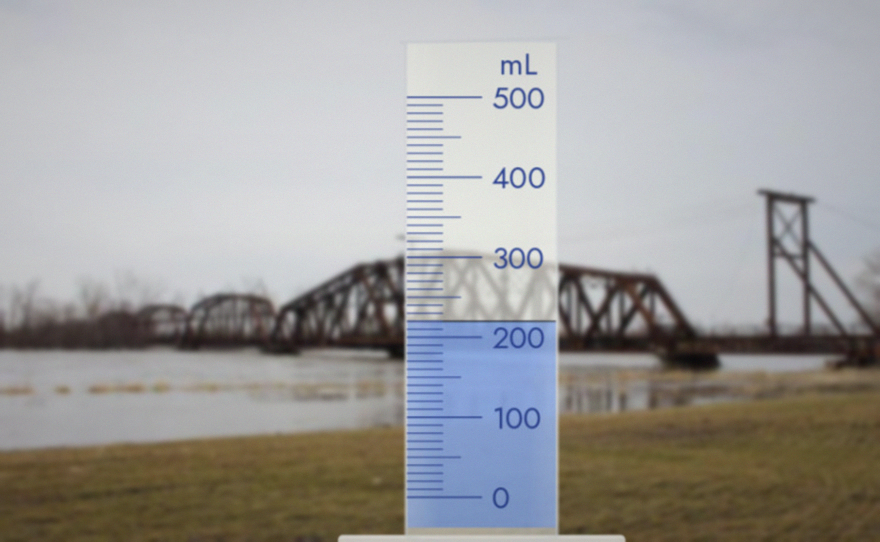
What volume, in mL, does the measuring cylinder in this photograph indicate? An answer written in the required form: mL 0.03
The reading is mL 220
